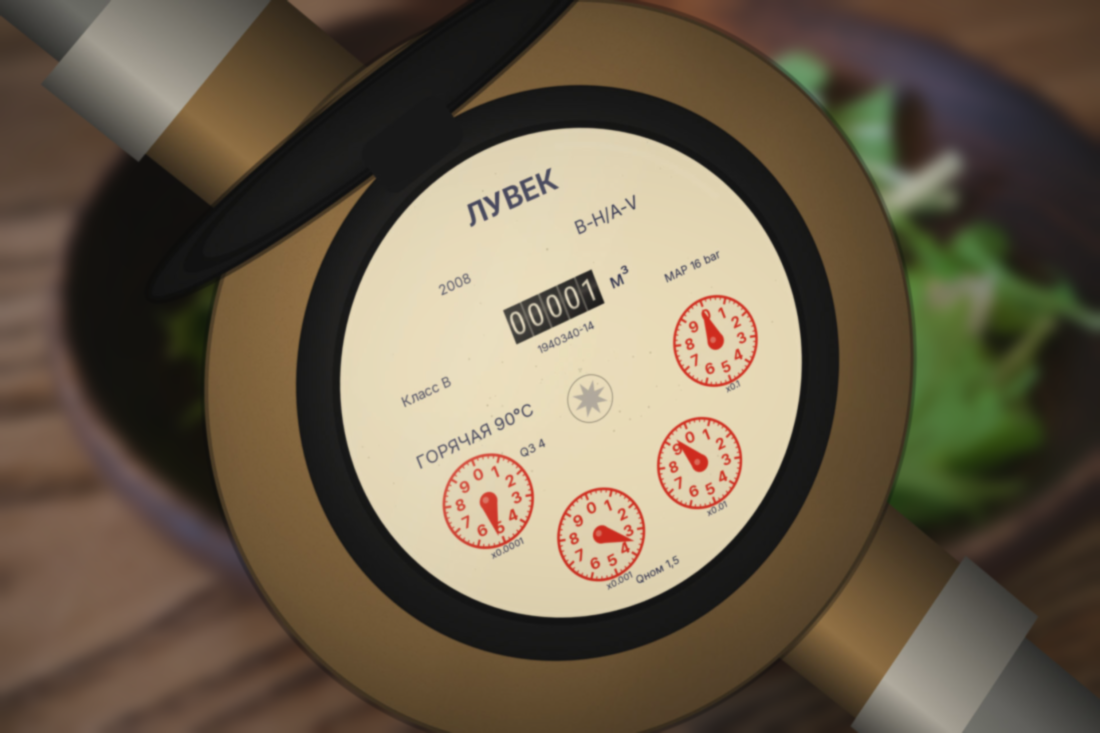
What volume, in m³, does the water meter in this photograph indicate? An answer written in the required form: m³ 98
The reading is m³ 0.9935
